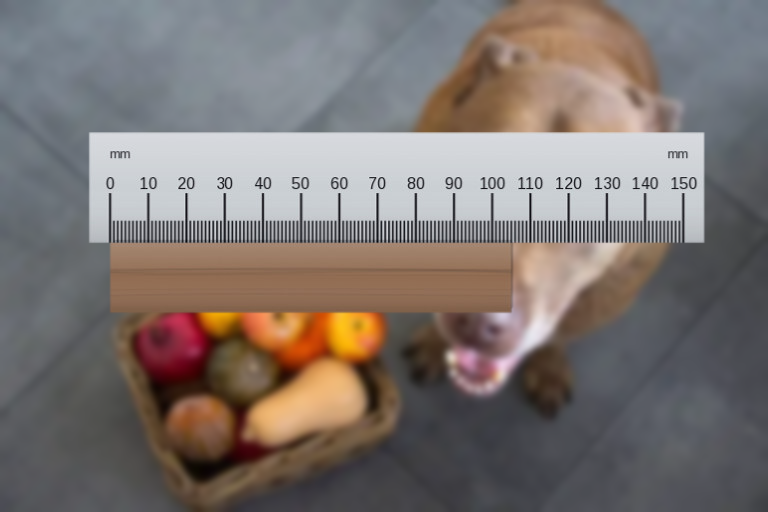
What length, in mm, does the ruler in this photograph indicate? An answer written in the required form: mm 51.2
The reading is mm 105
